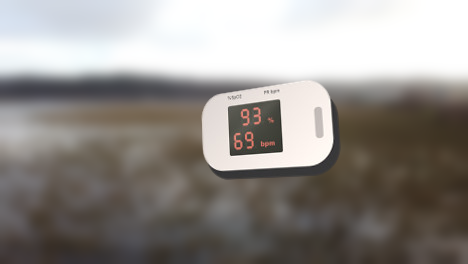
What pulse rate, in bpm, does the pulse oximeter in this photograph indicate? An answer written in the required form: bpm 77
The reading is bpm 69
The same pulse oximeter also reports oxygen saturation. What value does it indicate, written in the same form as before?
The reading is % 93
